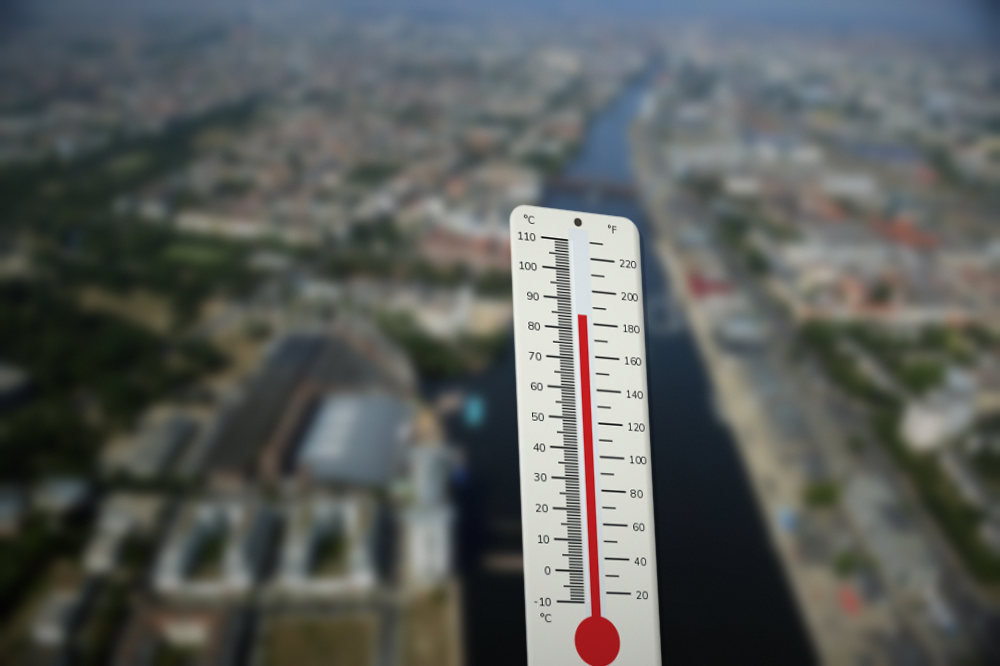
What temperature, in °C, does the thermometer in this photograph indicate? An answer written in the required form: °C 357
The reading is °C 85
